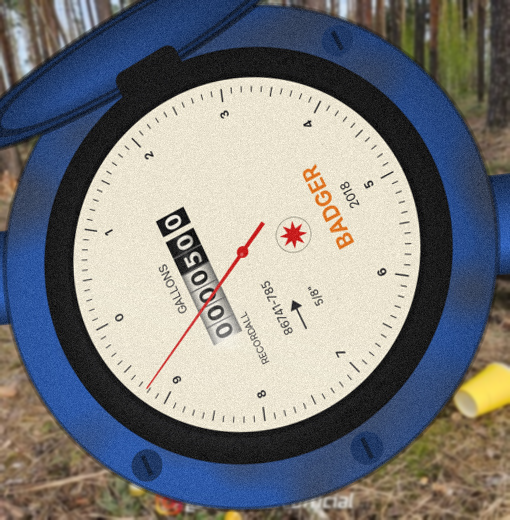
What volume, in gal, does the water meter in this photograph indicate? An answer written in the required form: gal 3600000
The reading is gal 499.2
